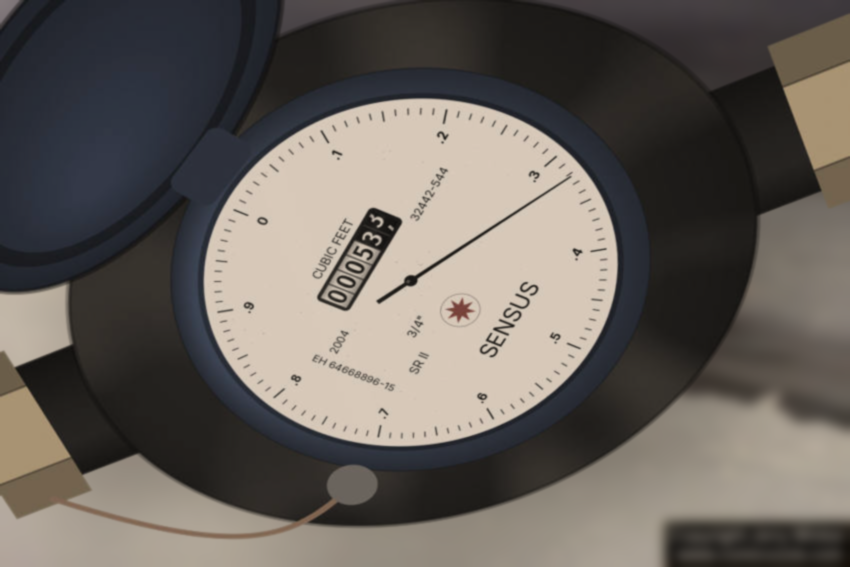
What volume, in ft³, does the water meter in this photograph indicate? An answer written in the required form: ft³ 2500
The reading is ft³ 533.32
